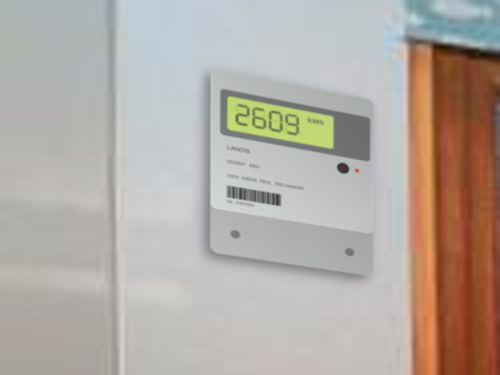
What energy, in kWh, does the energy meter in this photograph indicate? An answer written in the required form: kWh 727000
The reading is kWh 2609
